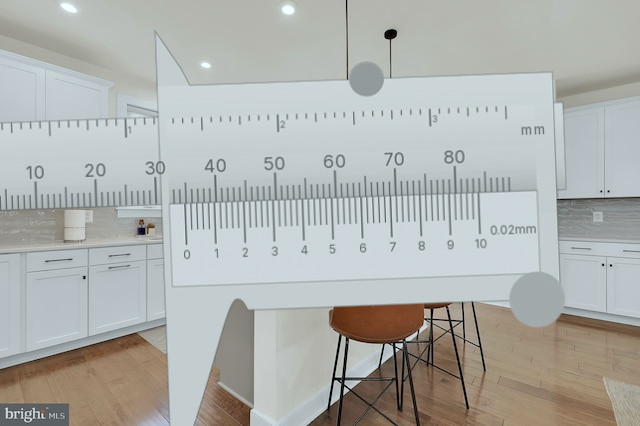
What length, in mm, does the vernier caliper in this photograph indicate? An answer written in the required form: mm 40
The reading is mm 34.8
